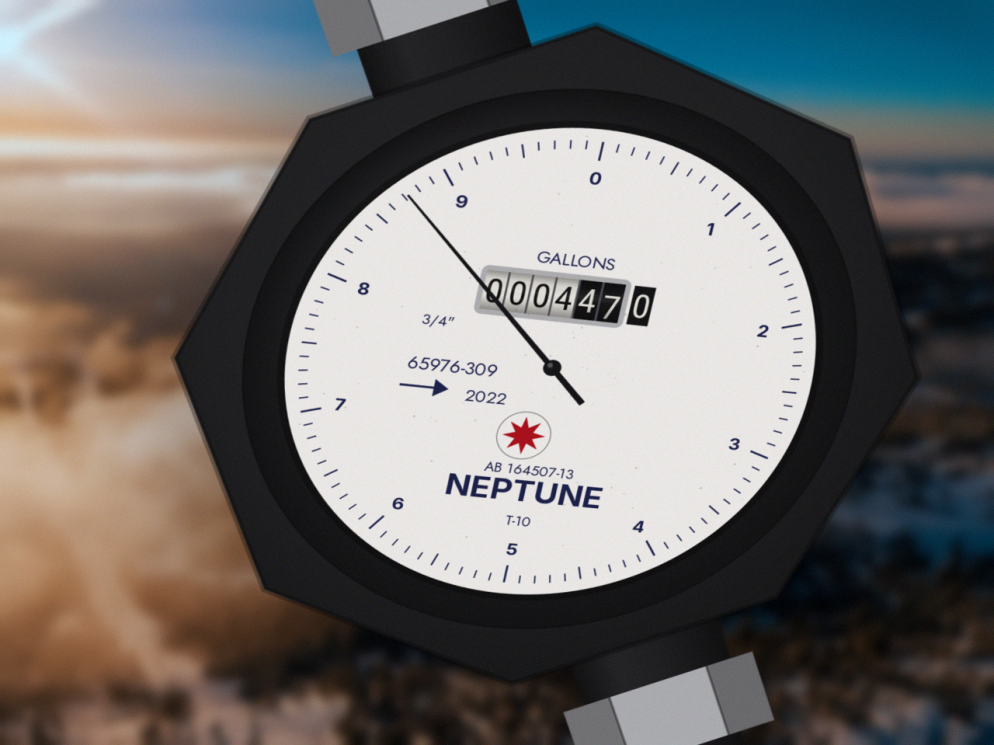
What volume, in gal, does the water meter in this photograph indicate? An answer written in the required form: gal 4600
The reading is gal 4468.7
